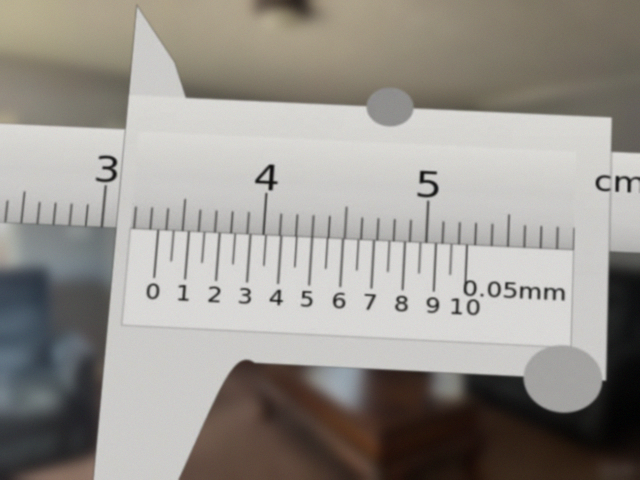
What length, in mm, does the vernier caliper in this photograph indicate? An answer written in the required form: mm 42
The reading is mm 33.5
